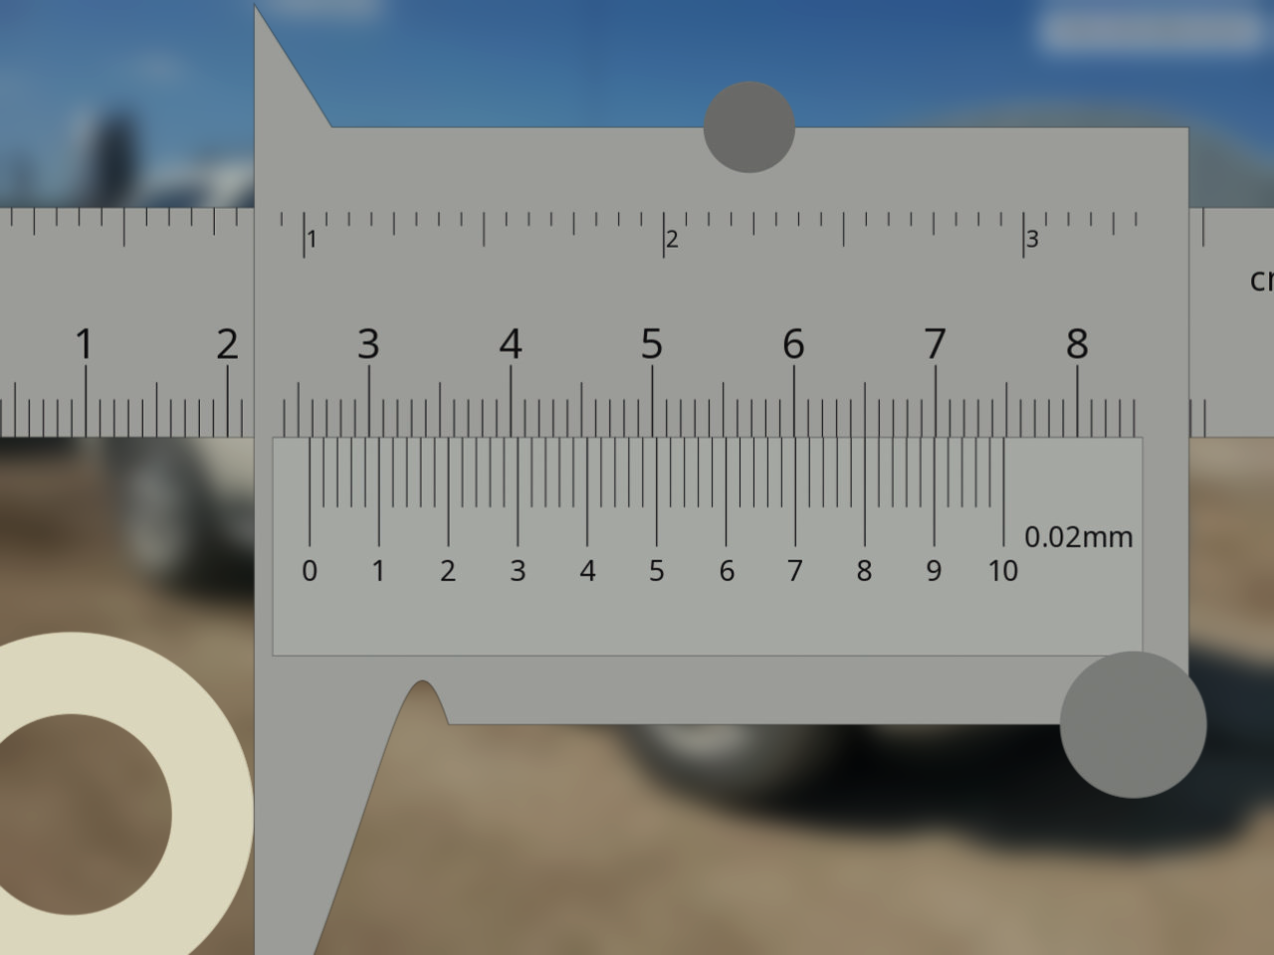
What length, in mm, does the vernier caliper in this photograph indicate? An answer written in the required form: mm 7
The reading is mm 25.8
